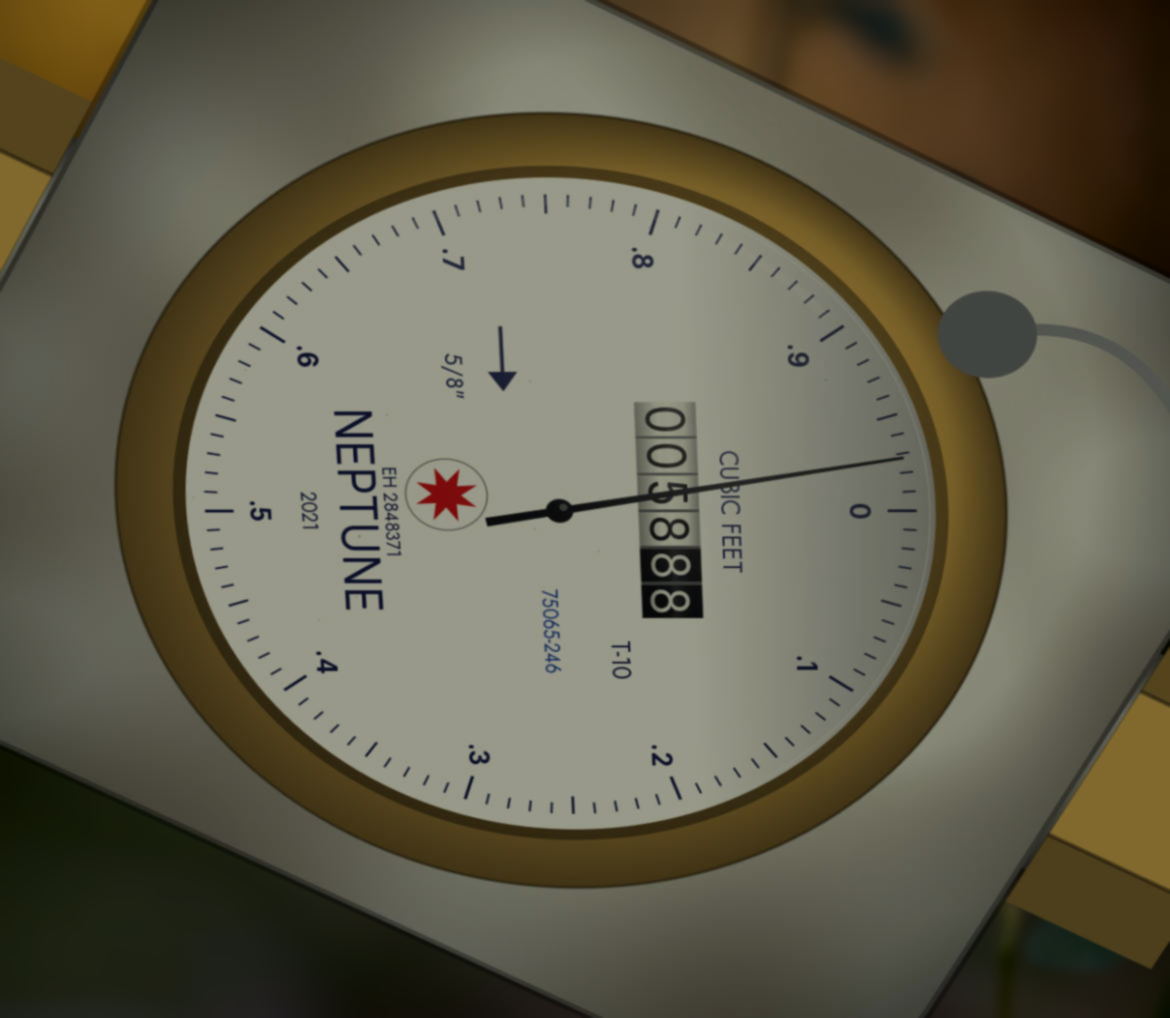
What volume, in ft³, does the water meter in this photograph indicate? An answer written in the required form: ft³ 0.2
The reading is ft³ 5887.97
